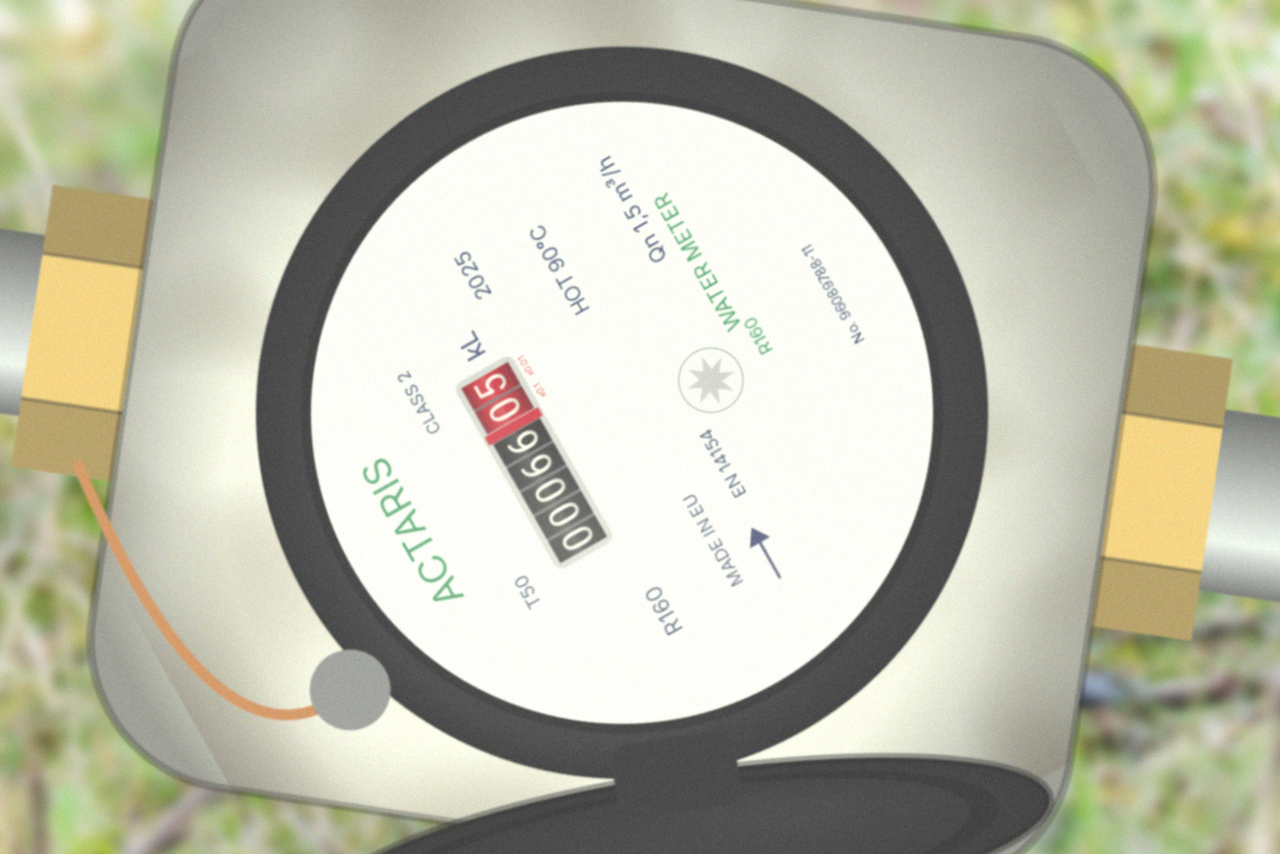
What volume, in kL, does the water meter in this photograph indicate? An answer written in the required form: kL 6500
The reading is kL 66.05
